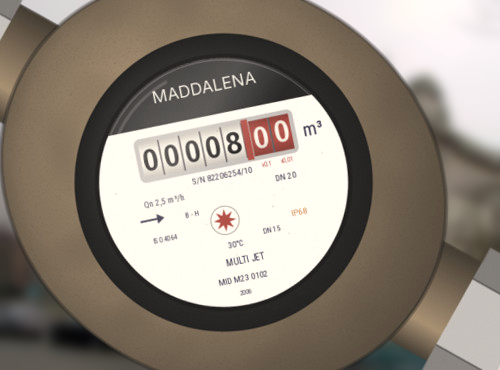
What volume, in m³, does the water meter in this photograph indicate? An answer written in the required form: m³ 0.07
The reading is m³ 8.00
